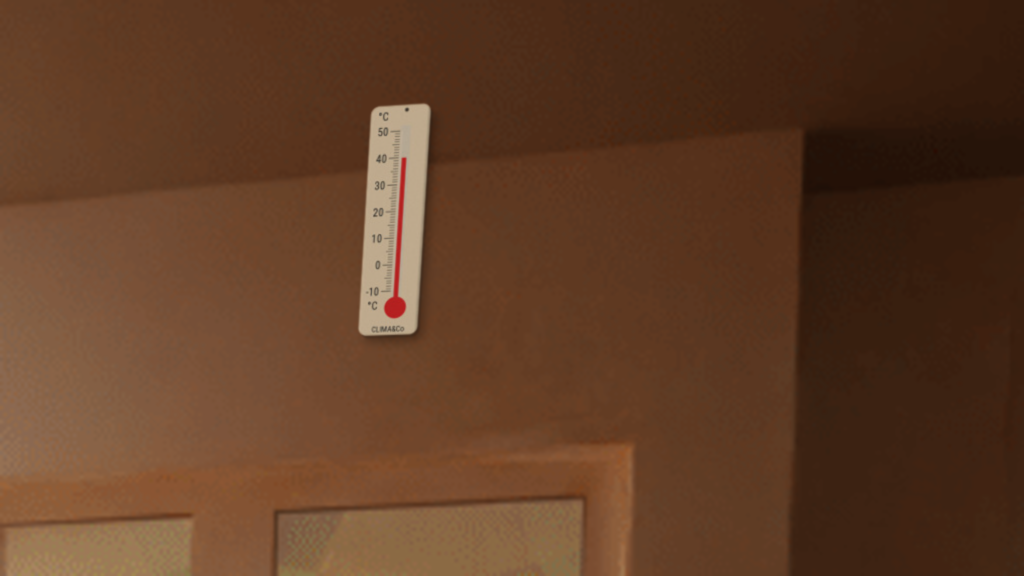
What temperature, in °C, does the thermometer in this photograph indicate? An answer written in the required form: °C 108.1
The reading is °C 40
